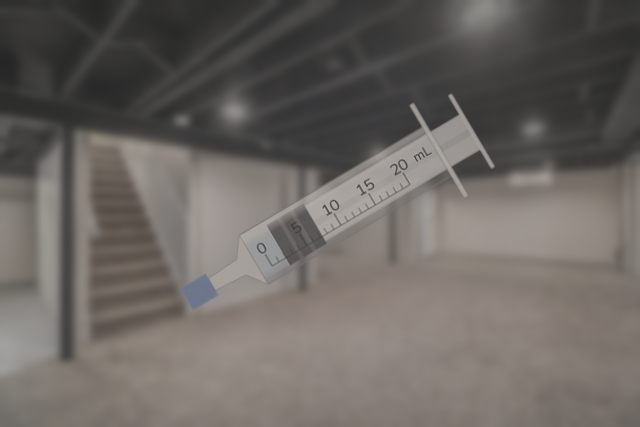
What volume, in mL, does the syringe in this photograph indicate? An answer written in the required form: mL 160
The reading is mL 2
